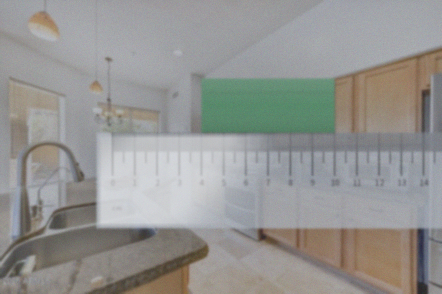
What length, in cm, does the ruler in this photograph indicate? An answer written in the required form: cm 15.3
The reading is cm 6
